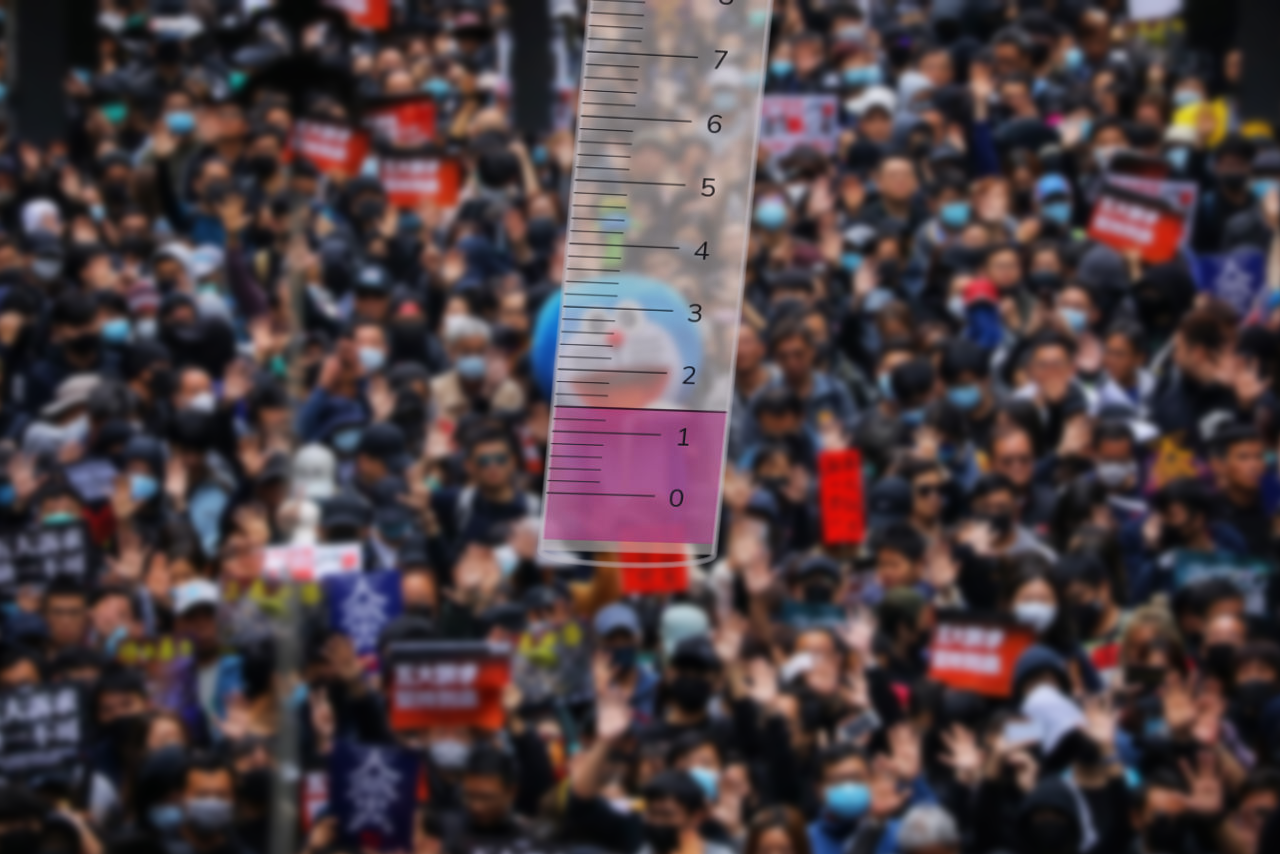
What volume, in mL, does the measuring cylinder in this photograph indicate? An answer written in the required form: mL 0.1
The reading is mL 1.4
